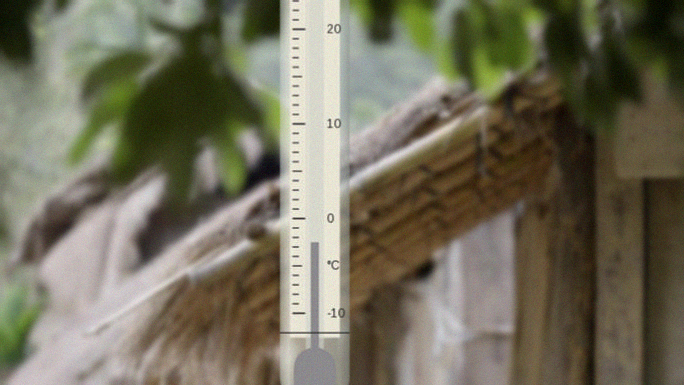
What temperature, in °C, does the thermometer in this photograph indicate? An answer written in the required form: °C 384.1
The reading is °C -2.5
